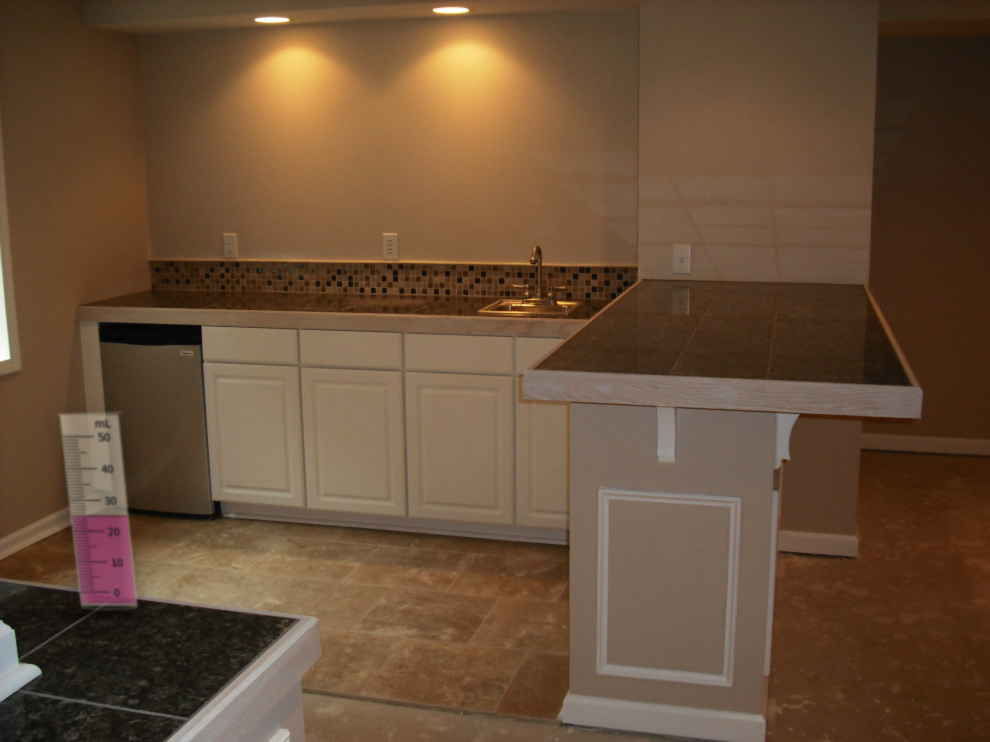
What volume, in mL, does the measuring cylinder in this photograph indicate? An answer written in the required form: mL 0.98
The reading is mL 25
